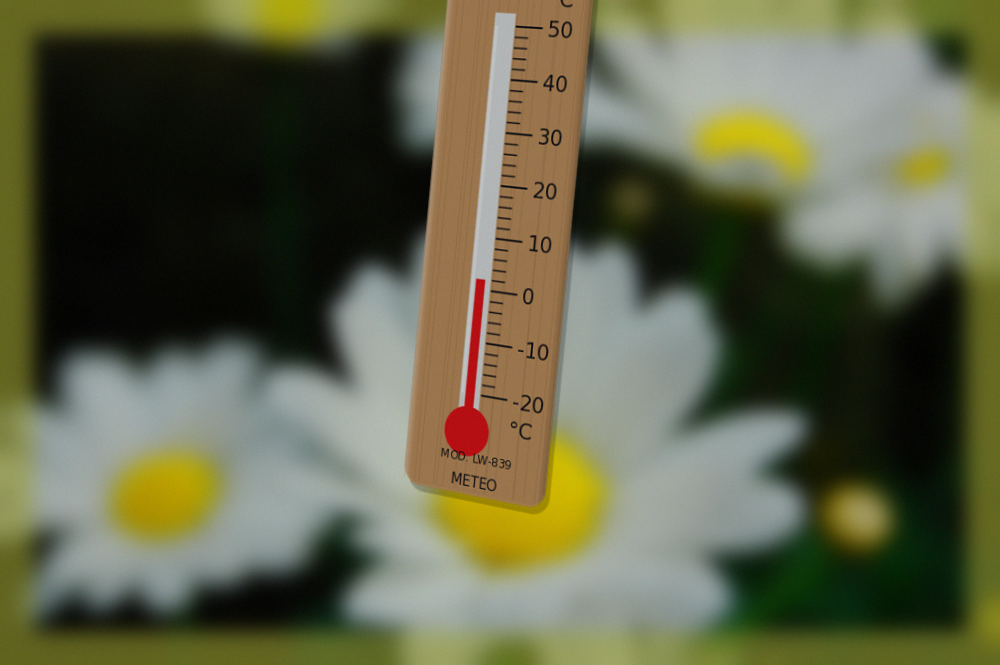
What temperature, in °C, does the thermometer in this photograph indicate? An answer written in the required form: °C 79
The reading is °C 2
